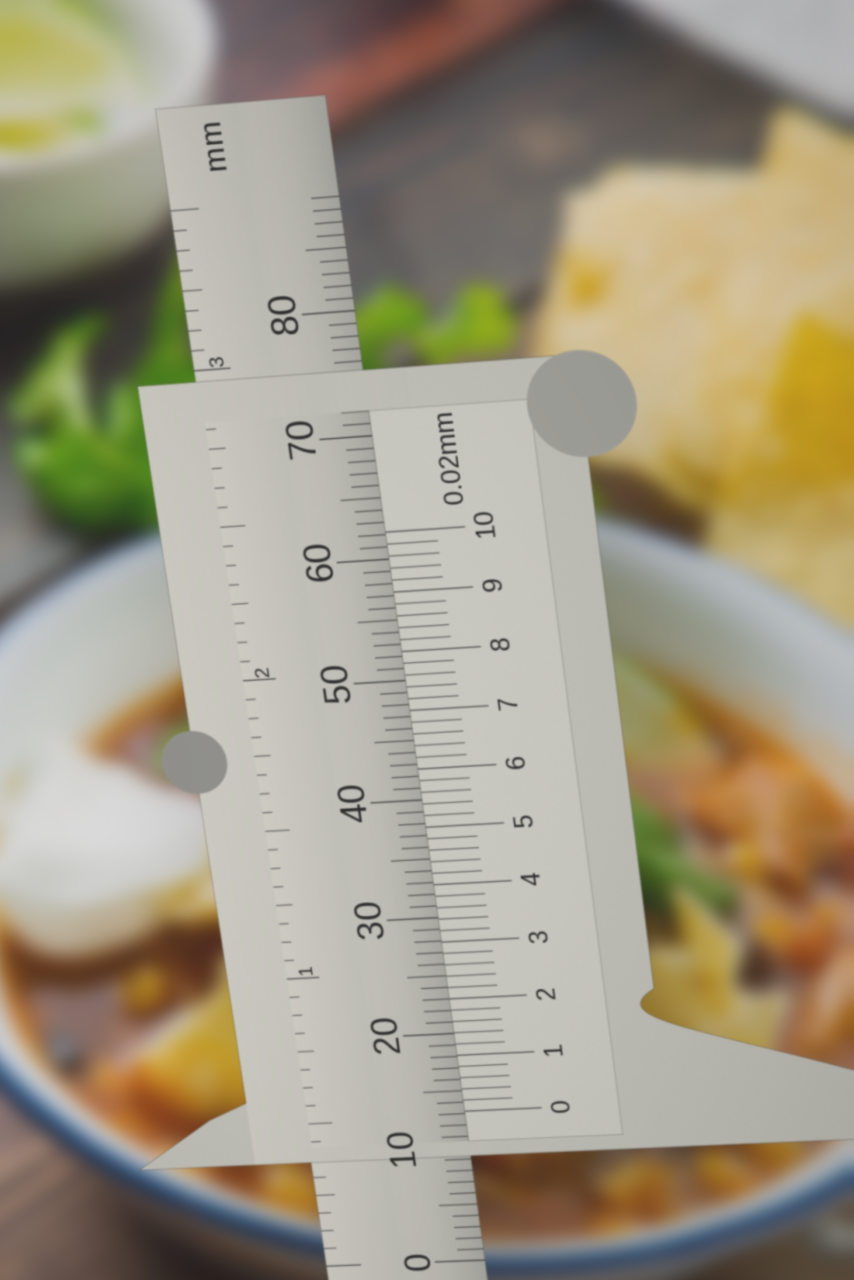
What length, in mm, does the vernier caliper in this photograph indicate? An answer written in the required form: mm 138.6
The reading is mm 13.2
